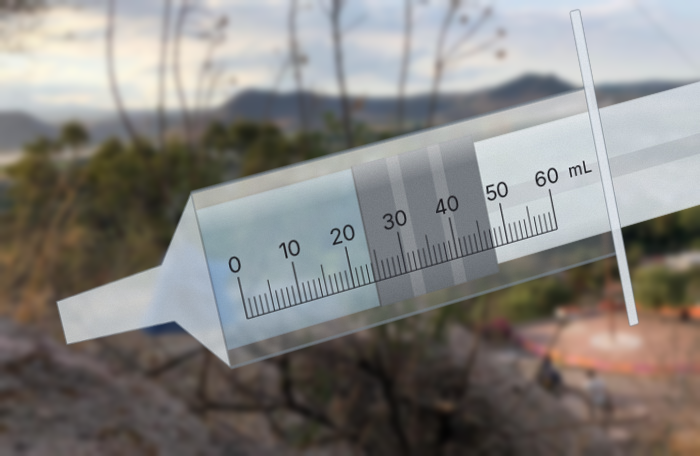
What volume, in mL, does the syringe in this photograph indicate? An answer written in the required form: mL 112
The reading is mL 24
